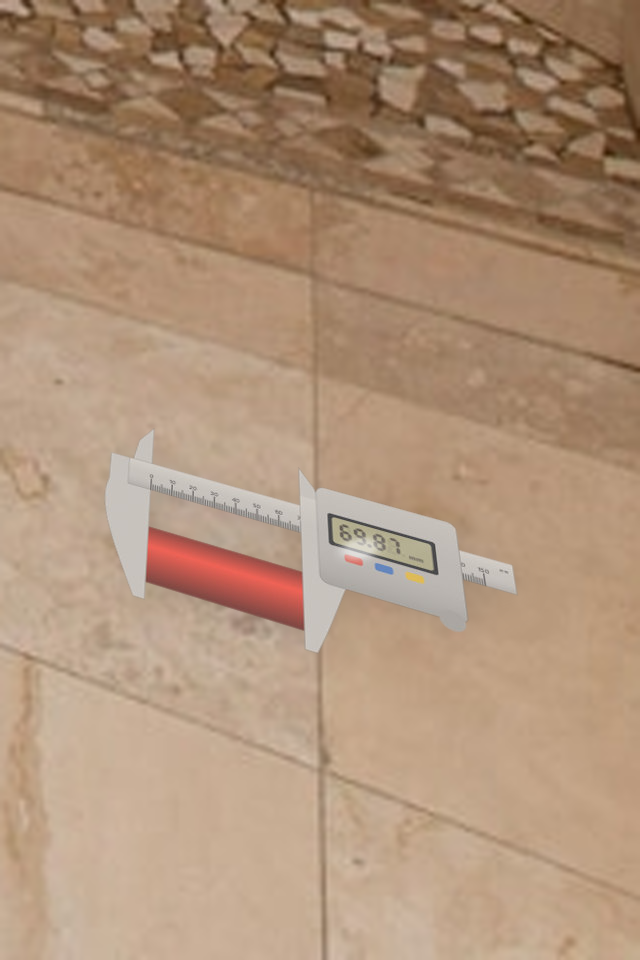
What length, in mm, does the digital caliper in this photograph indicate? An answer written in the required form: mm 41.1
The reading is mm 69.87
